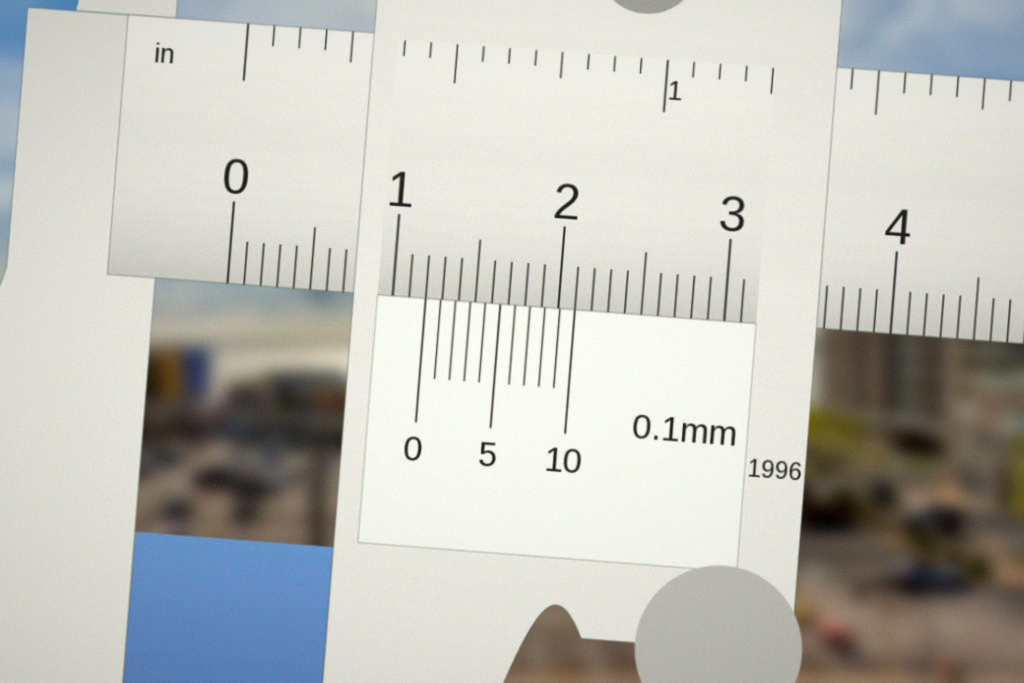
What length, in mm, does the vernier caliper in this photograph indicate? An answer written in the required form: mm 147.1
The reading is mm 12.0
